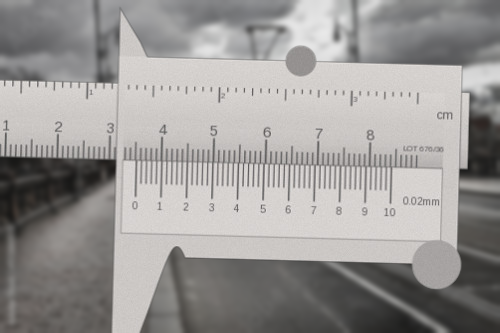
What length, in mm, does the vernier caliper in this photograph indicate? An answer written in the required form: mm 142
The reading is mm 35.2
